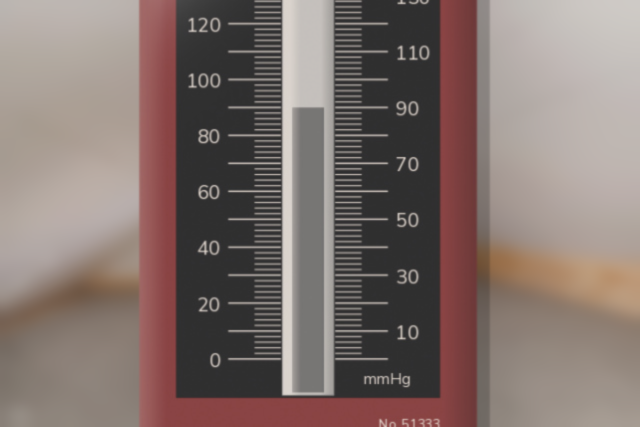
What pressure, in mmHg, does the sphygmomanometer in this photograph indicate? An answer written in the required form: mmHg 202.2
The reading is mmHg 90
